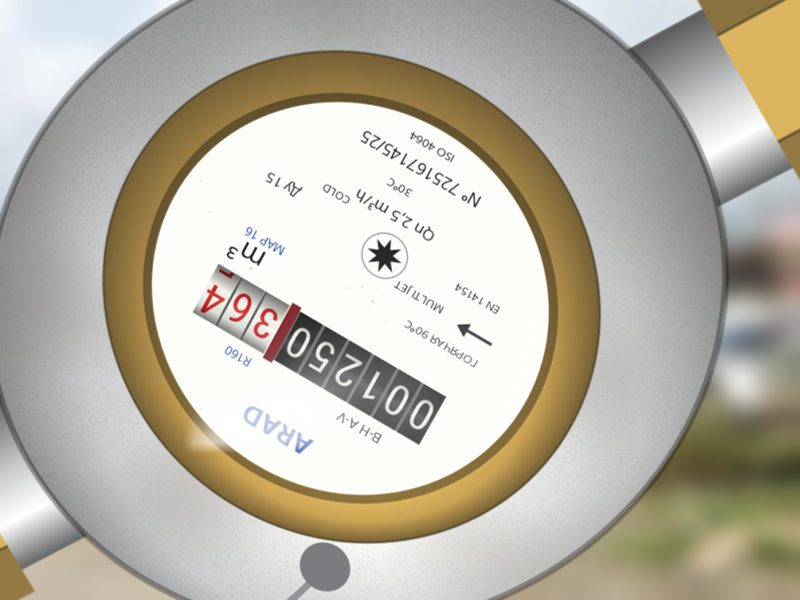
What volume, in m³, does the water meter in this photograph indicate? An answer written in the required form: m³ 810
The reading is m³ 1250.364
